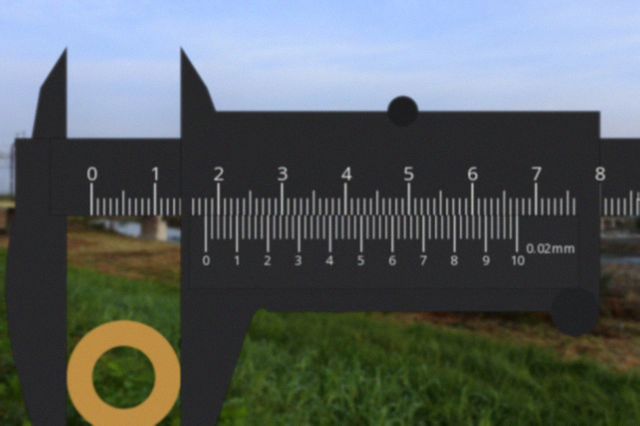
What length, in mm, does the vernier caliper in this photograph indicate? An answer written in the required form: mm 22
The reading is mm 18.0
